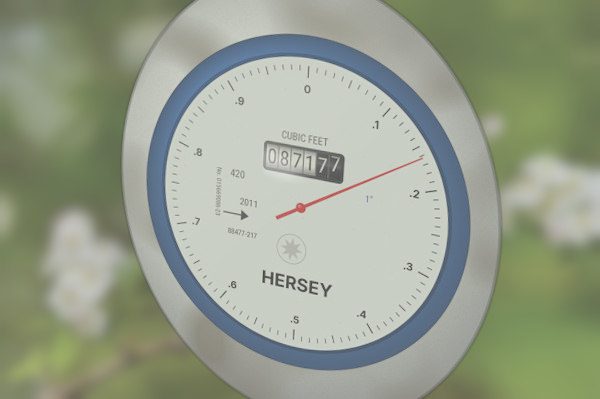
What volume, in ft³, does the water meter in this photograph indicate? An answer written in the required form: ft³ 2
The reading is ft³ 87177.16
